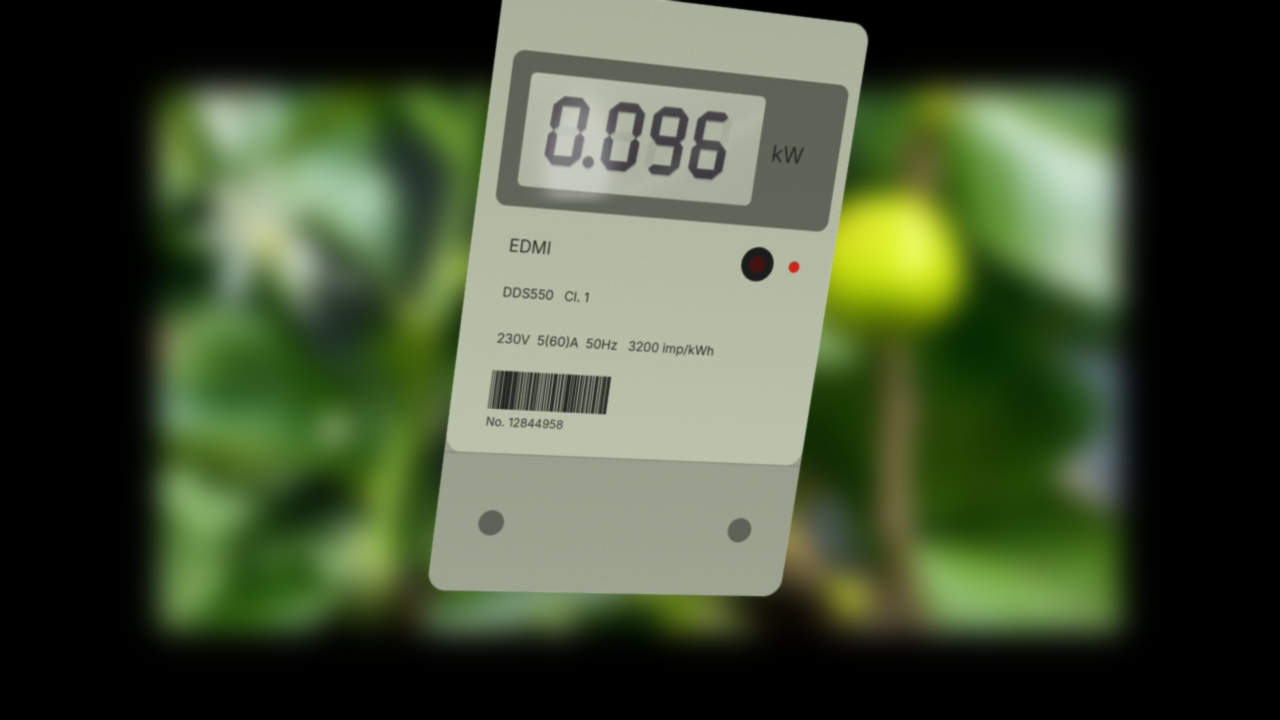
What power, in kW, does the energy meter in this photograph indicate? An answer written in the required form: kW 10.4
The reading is kW 0.096
